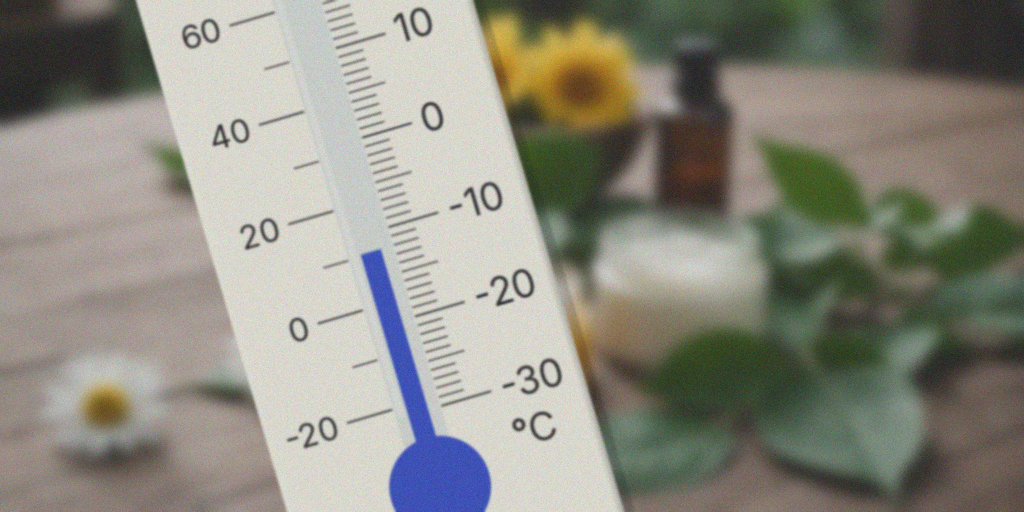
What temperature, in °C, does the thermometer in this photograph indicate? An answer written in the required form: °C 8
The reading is °C -12
